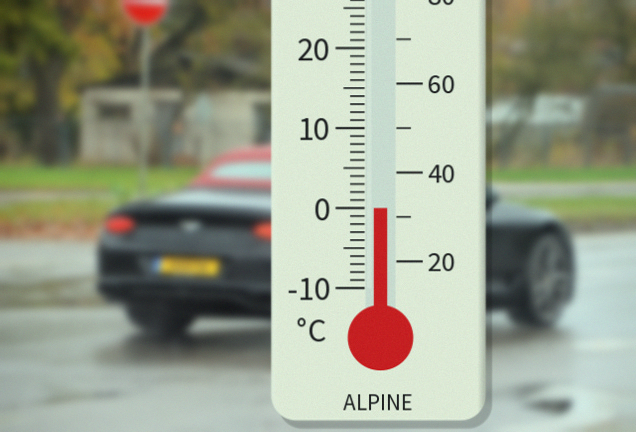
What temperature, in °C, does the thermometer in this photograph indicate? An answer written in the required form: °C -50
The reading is °C 0
